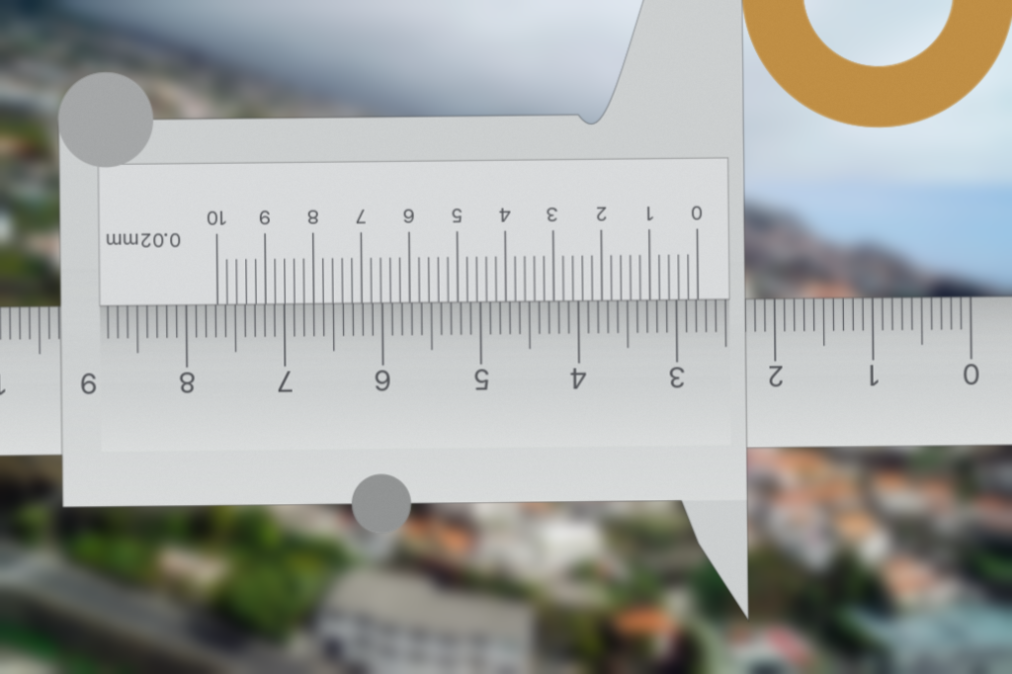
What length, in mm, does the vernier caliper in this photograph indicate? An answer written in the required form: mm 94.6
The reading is mm 27.8
